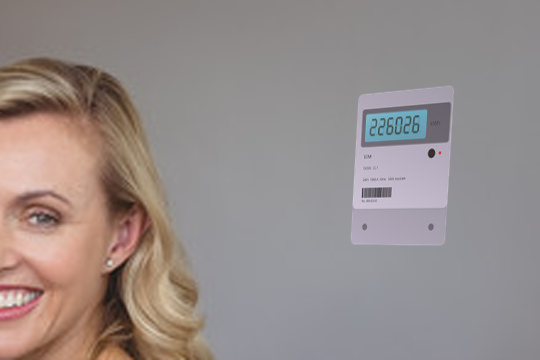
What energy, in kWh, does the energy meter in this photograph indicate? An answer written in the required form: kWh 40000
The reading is kWh 226026
